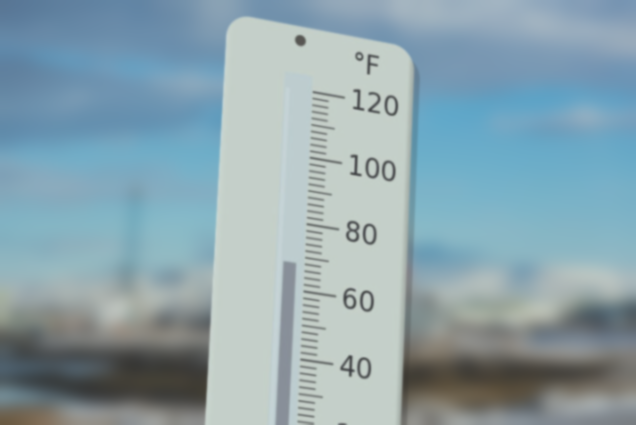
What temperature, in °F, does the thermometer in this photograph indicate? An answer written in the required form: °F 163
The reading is °F 68
